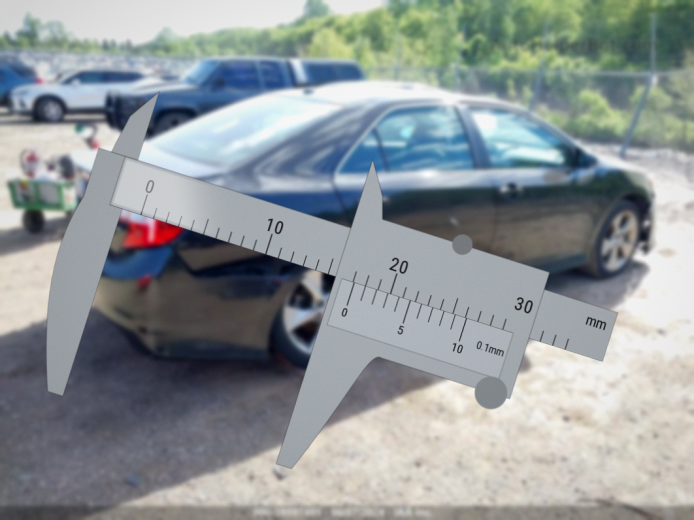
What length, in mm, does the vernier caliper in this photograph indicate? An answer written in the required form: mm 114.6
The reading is mm 17.1
